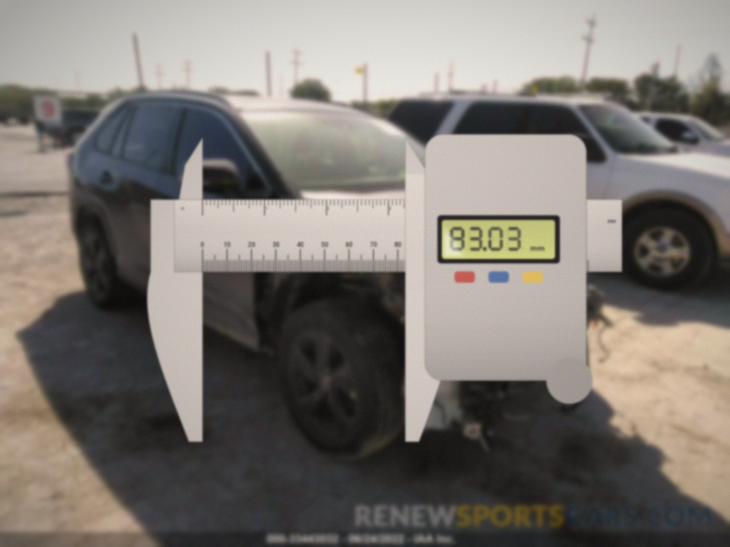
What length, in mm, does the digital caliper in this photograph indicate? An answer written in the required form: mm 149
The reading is mm 83.03
